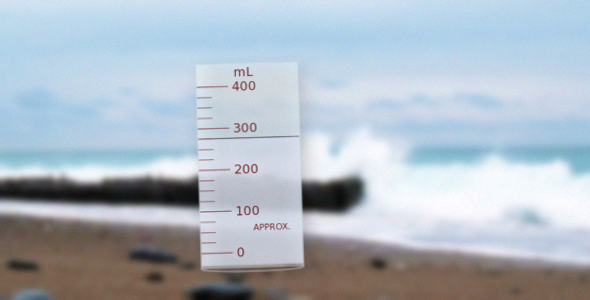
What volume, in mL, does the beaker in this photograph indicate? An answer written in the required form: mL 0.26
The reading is mL 275
